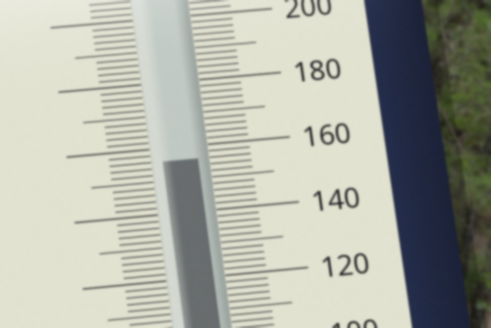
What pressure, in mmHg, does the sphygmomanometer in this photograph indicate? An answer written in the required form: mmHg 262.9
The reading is mmHg 156
